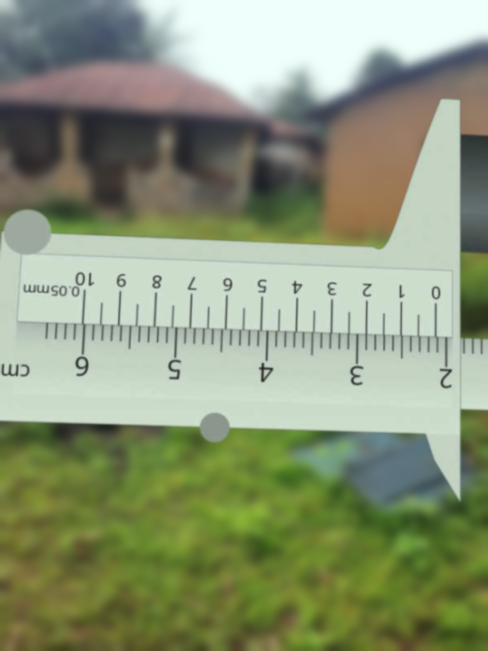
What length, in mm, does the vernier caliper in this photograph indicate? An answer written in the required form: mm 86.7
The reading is mm 21.2
